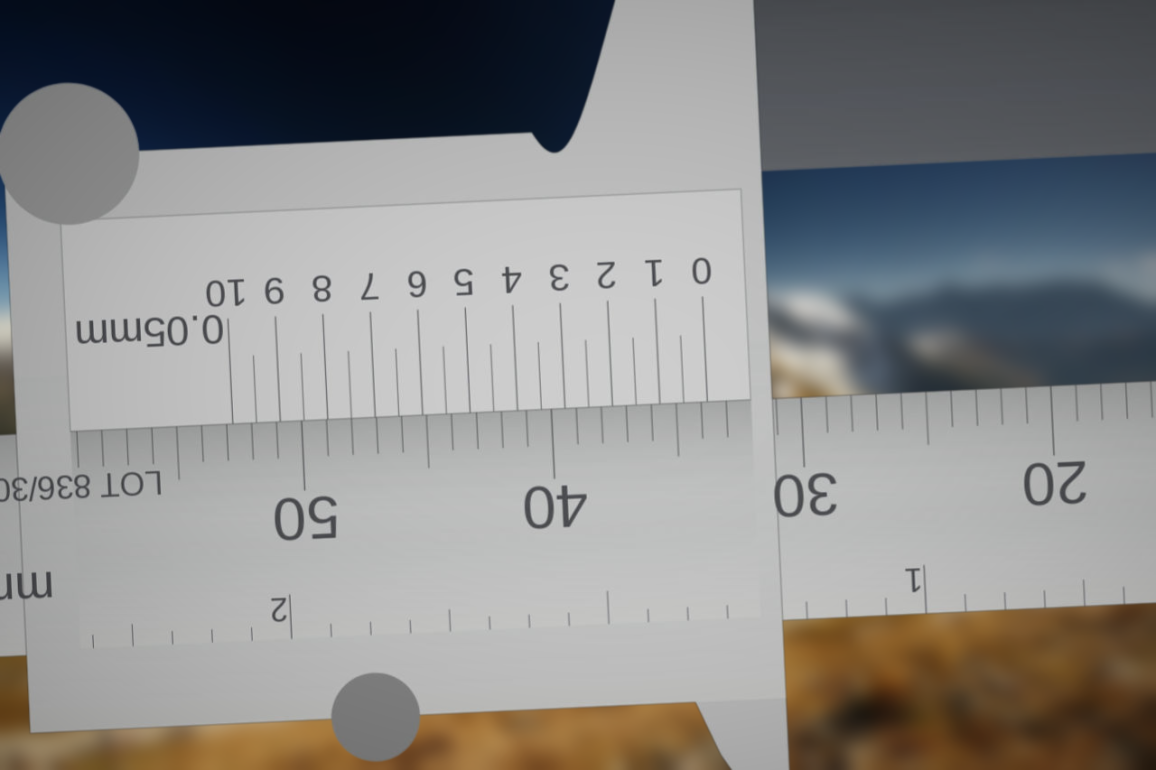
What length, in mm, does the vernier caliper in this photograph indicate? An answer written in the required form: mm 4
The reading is mm 33.75
